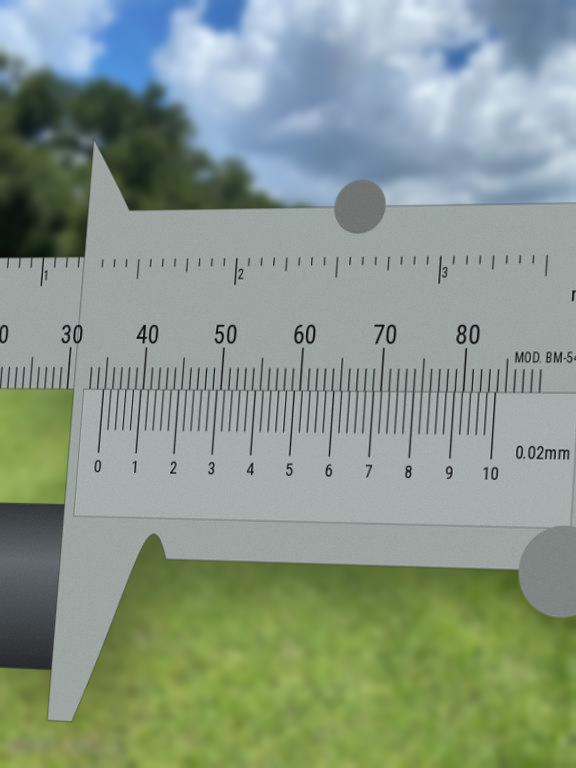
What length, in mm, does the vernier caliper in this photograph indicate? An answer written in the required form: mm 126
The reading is mm 34.8
